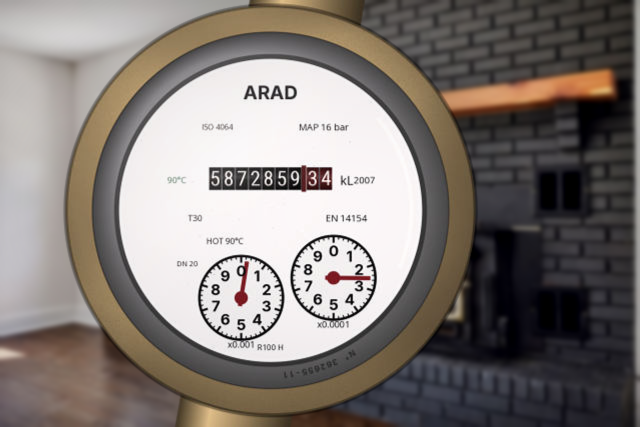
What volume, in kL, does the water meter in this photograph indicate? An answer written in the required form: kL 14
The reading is kL 5872859.3402
